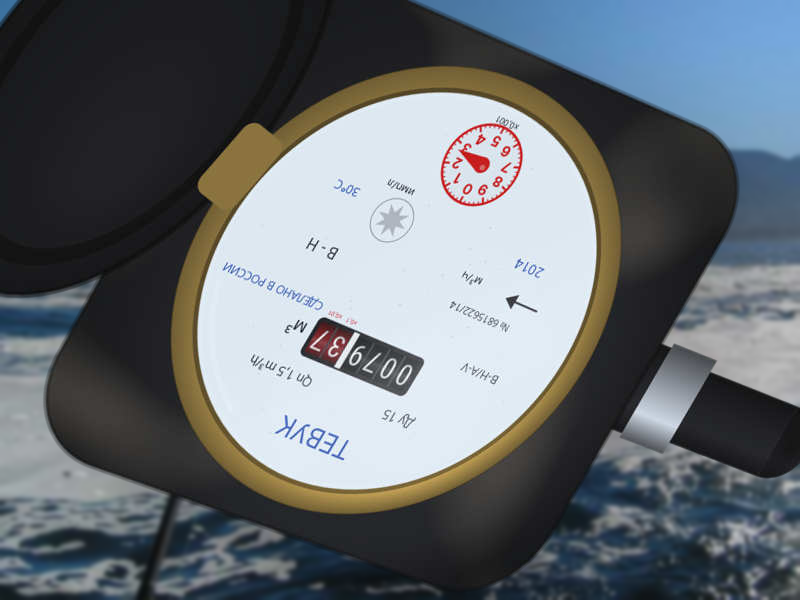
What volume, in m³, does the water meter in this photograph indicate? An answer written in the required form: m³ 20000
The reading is m³ 79.372
